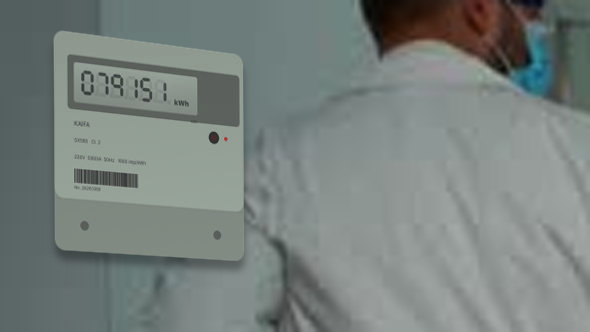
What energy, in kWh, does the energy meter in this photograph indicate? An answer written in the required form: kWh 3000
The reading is kWh 79151
